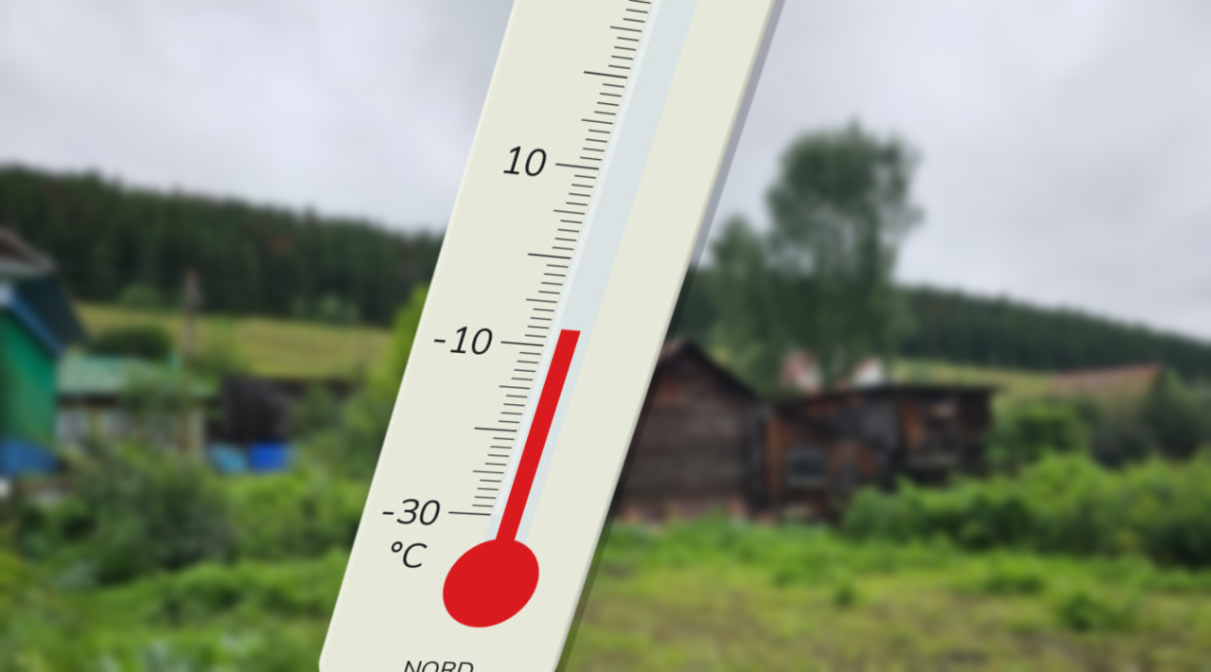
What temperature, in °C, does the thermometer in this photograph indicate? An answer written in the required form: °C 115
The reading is °C -8
